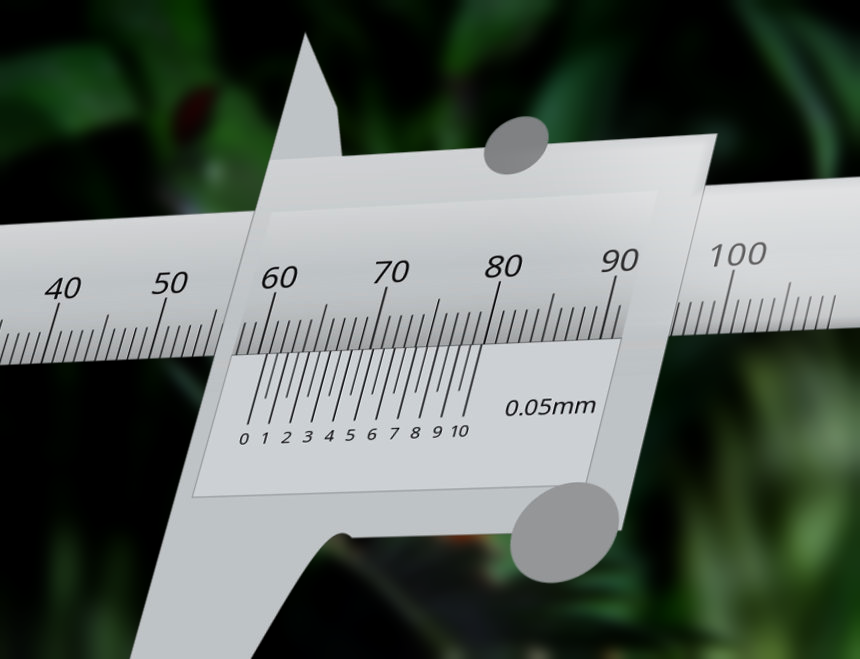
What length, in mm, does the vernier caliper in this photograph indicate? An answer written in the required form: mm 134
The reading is mm 60.8
